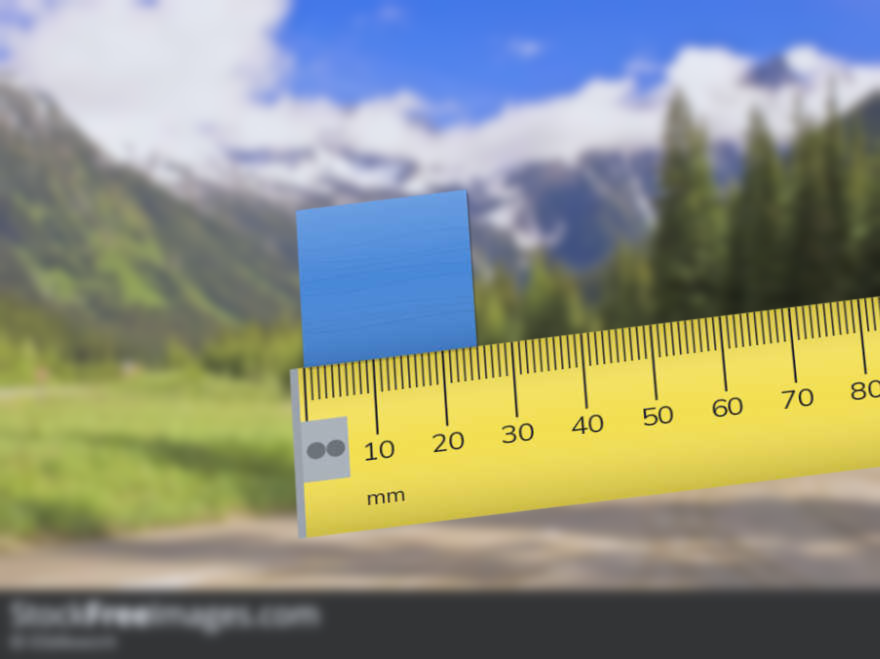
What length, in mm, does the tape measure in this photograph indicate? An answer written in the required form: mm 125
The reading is mm 25
